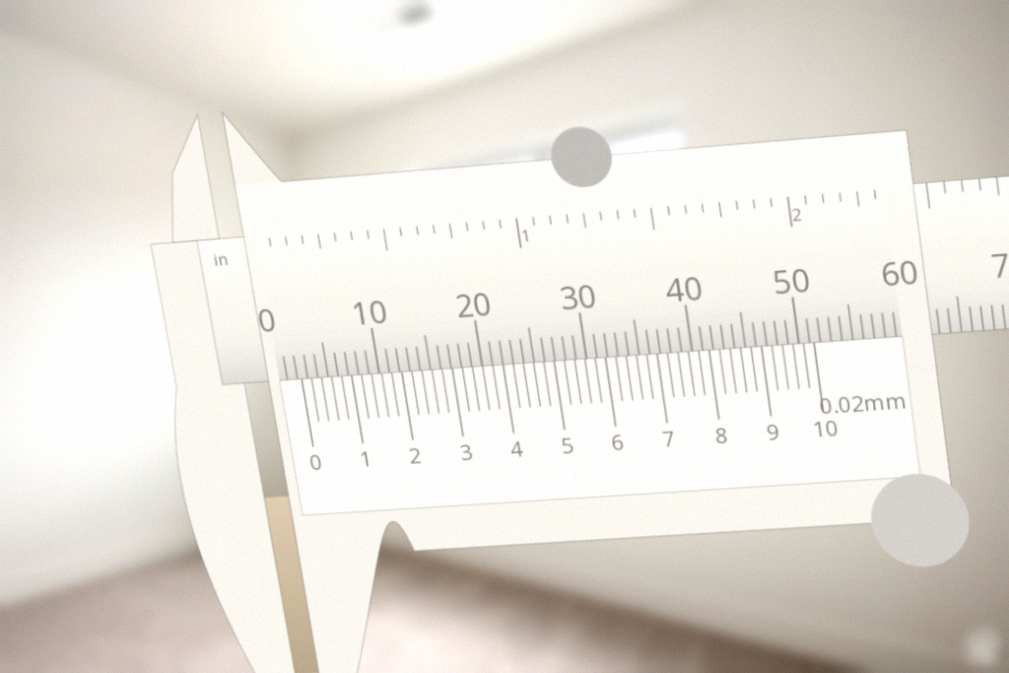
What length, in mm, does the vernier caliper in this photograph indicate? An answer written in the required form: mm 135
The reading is mm 2.4
